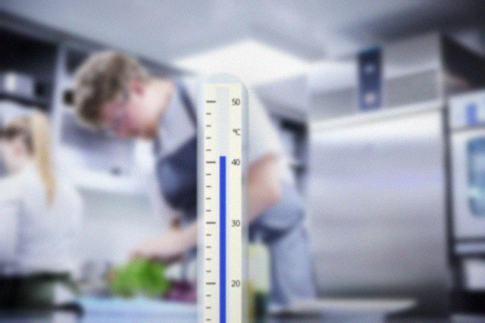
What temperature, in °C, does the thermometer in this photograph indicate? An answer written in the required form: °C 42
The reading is °C 41
